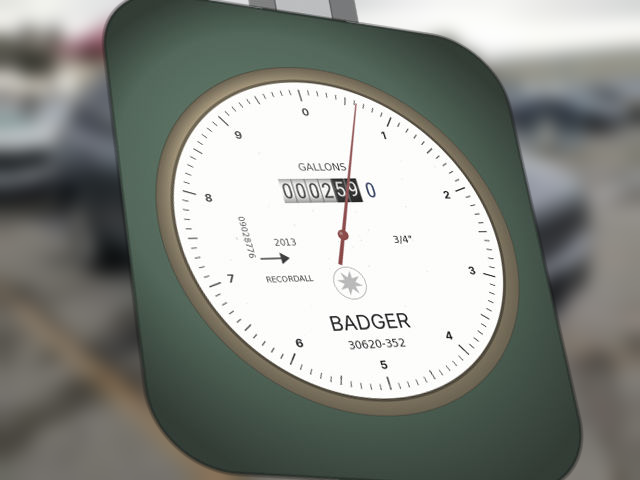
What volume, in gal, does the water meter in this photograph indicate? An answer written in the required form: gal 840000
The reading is gal 2590.6
